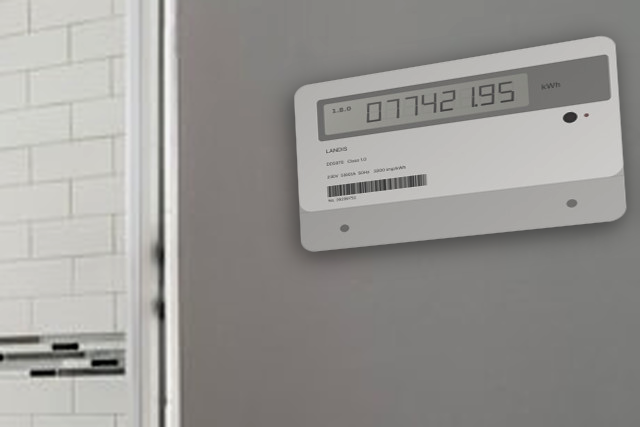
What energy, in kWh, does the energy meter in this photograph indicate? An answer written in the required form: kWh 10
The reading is kWh 77421.95
